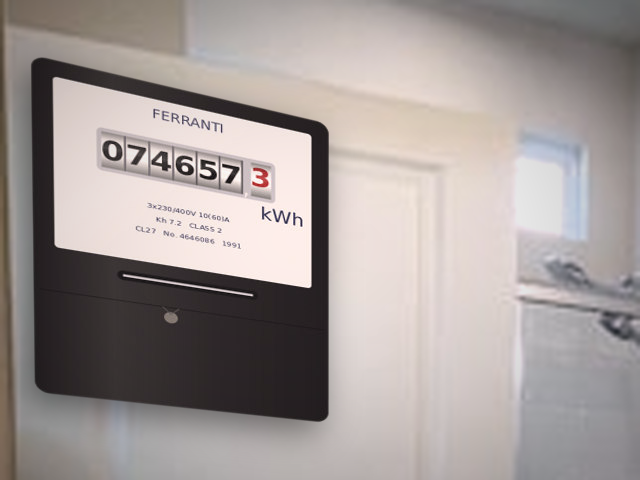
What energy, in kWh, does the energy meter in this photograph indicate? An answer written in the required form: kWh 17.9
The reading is kWh 74657.3
